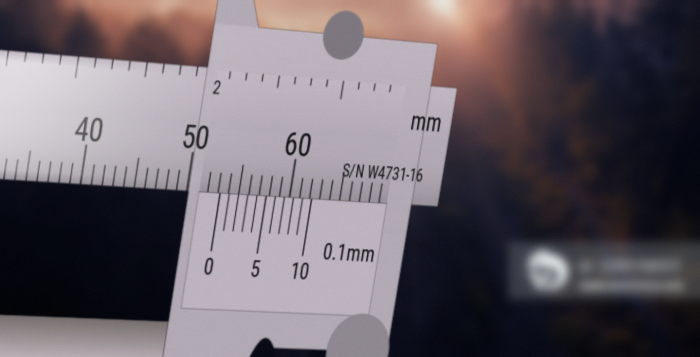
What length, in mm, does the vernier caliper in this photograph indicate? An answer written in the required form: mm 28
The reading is mm 53.2
